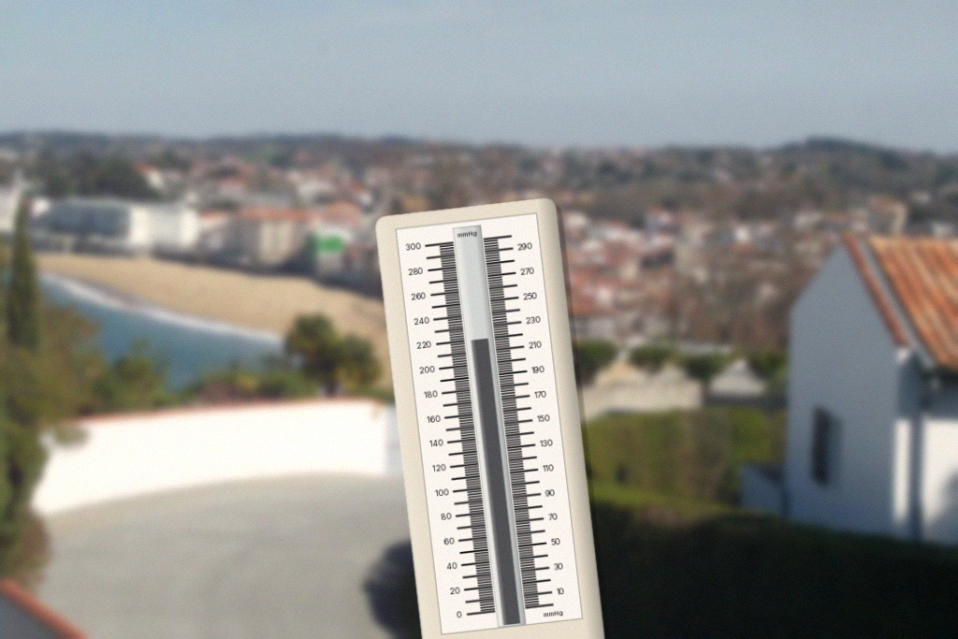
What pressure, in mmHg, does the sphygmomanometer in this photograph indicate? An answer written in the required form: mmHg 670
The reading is mmHg 220
